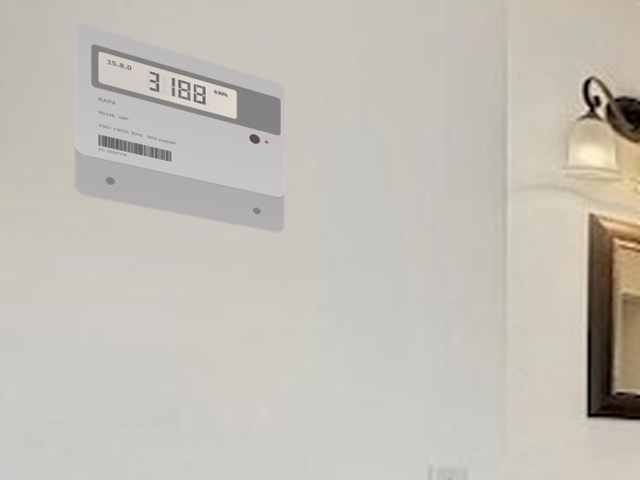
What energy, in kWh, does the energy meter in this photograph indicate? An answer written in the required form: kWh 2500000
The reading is kWh 3188
